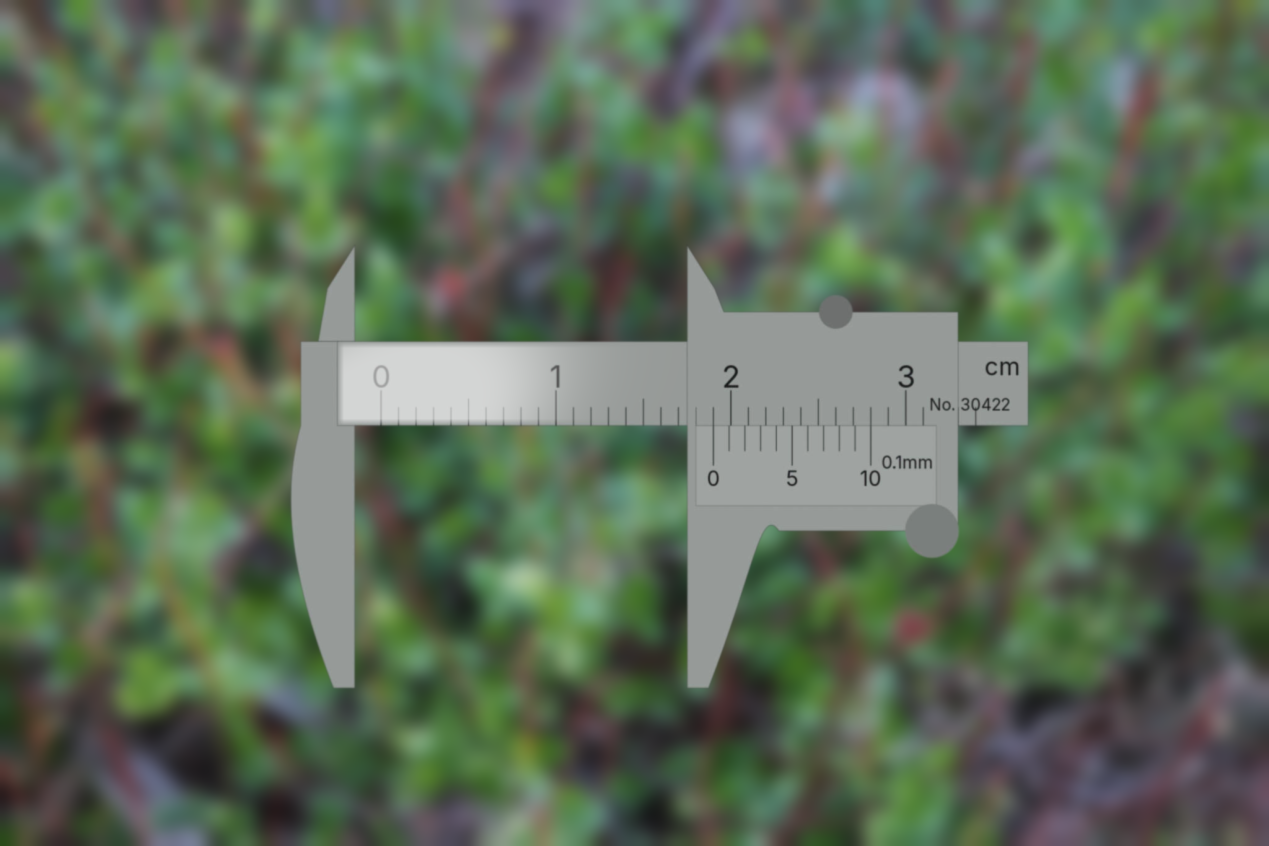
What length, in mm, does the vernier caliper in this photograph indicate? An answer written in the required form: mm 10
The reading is mm 19.0
